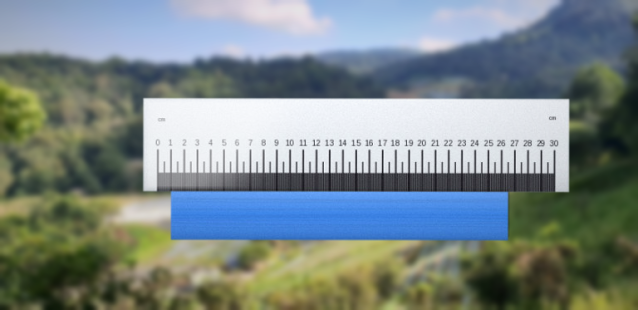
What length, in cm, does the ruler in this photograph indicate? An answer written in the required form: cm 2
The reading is cm 25.5
